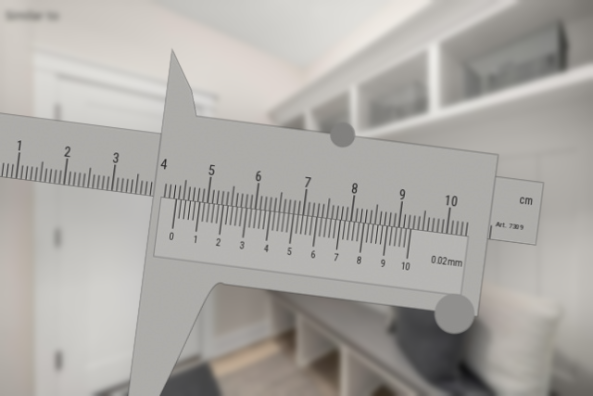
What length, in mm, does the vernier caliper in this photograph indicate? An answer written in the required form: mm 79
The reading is mm 43.5
